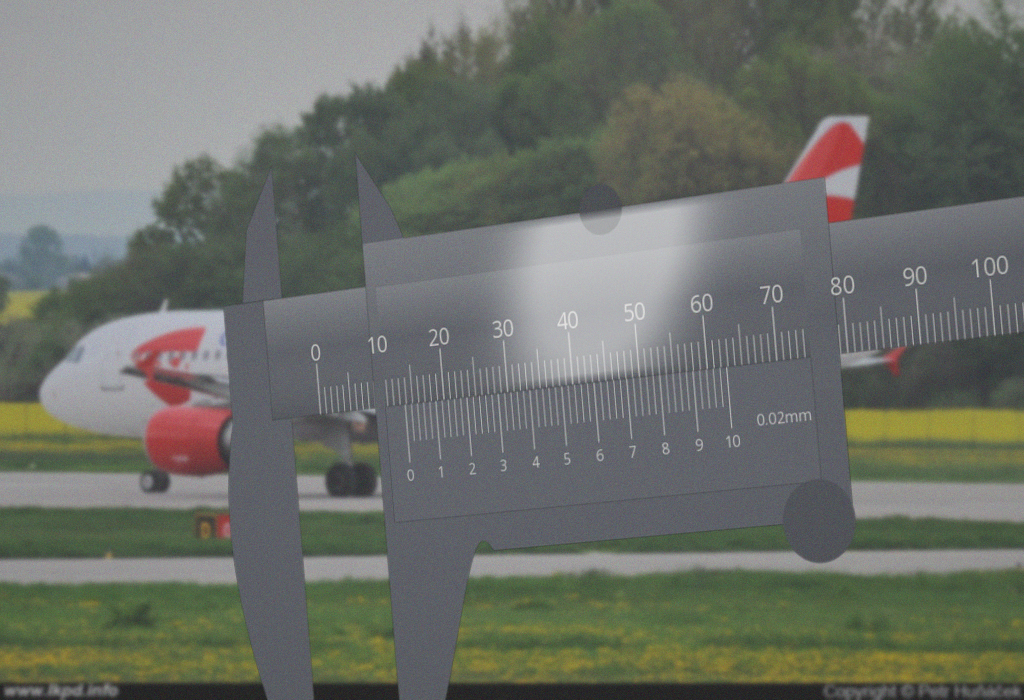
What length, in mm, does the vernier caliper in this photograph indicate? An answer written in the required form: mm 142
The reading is mm 13.8
